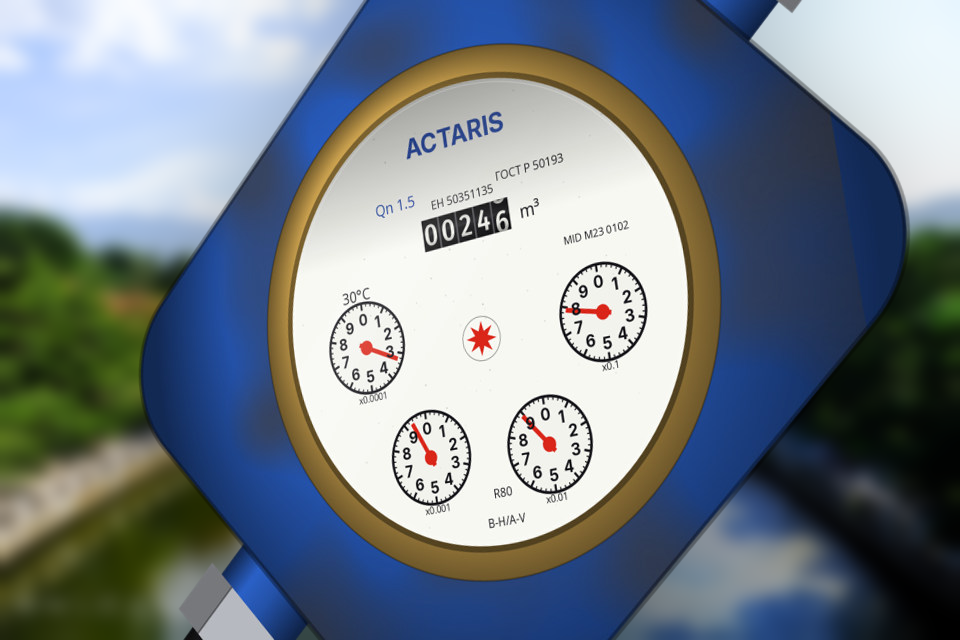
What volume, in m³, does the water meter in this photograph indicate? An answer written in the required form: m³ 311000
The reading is m³ 245.7893
